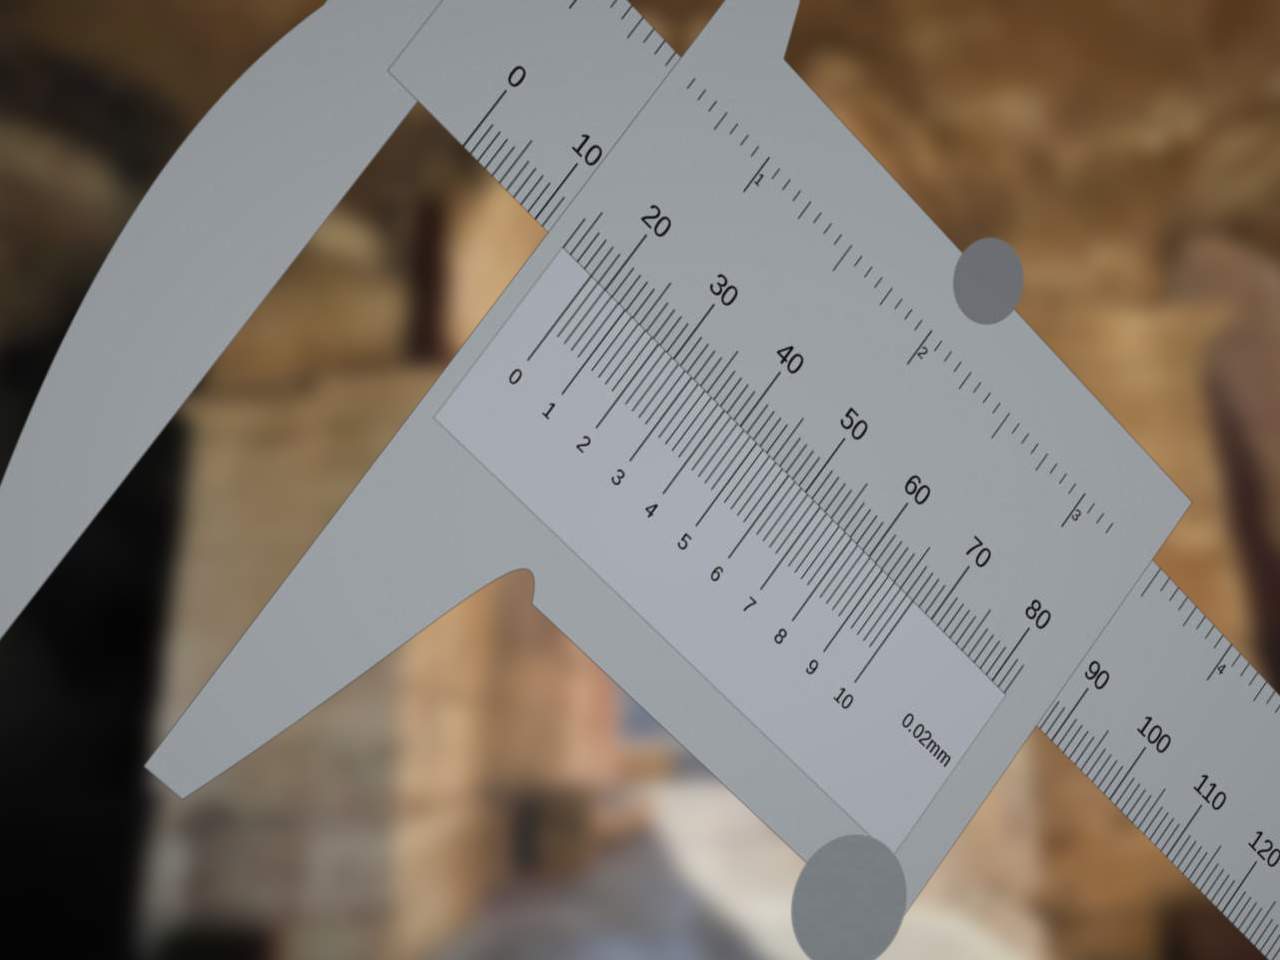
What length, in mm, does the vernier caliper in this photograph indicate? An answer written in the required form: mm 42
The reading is mm 18.0
